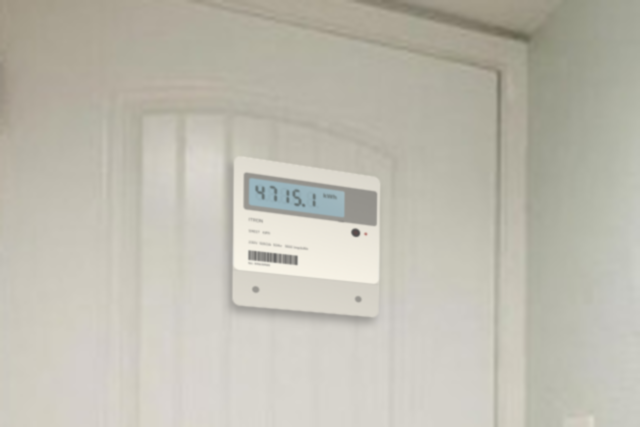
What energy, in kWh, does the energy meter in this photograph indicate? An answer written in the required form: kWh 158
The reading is kWh 4715.1
